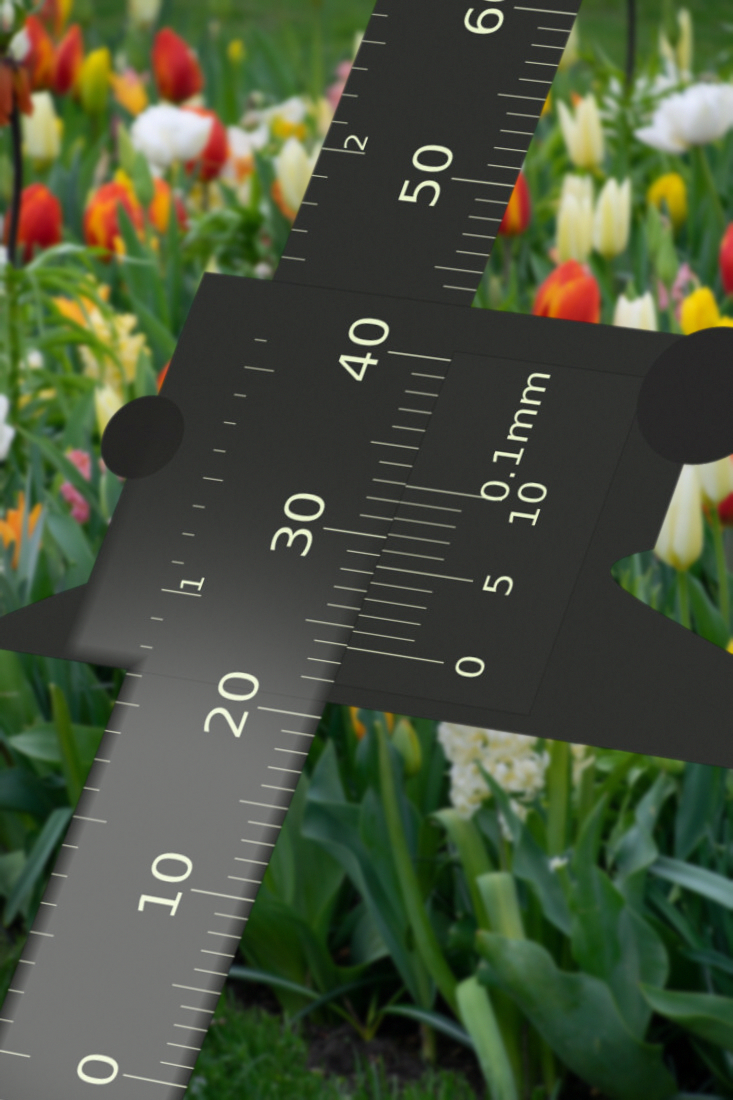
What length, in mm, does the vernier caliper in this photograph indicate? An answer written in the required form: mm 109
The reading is mm 23.9
